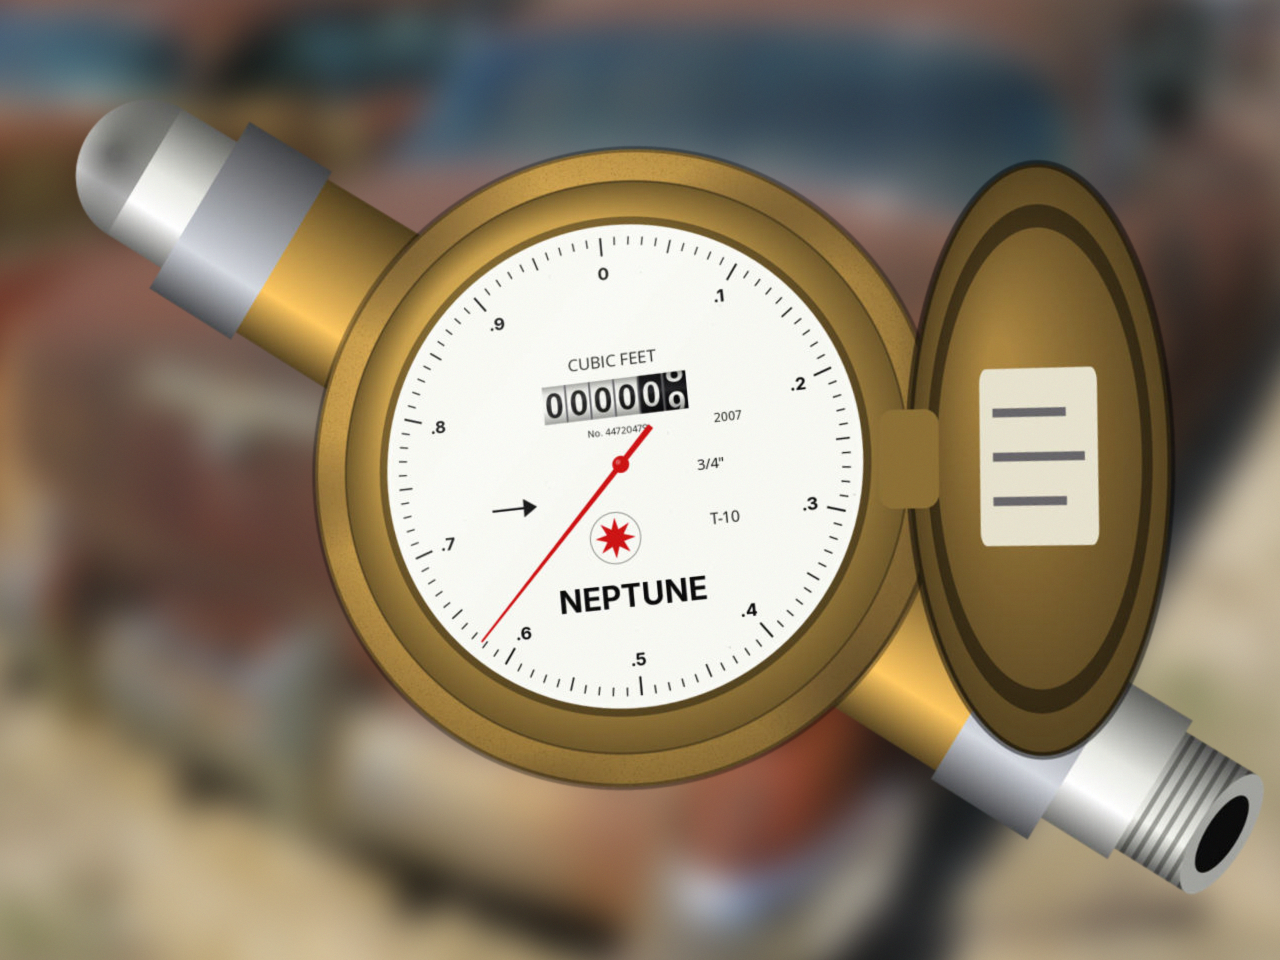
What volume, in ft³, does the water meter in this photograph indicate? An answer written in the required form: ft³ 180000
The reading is ft³ 8.62
